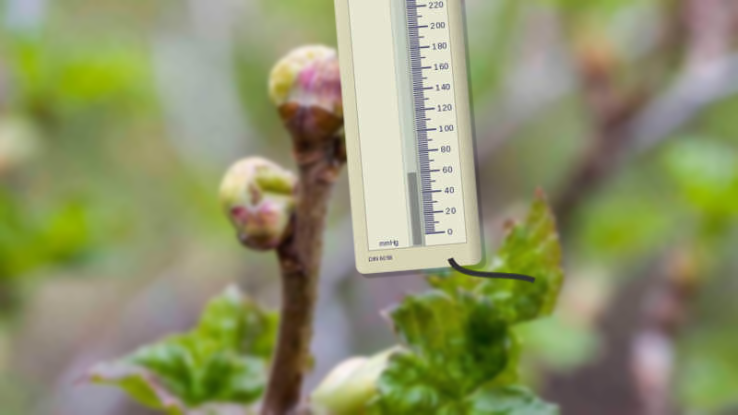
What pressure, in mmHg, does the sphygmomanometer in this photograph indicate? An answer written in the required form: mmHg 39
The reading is mmHg 60
